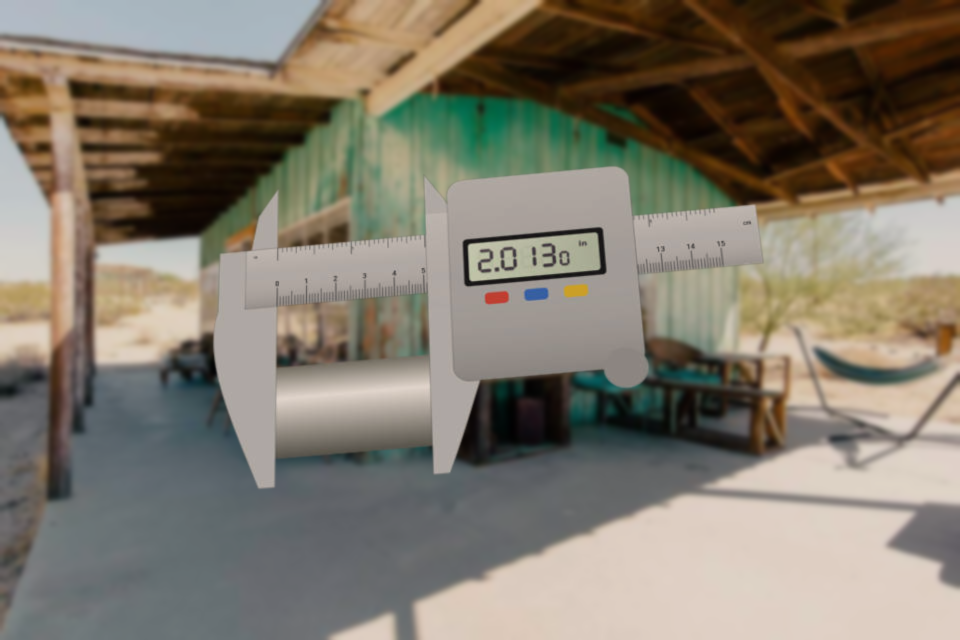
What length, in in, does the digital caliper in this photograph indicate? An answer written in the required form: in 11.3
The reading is in 2.0130
